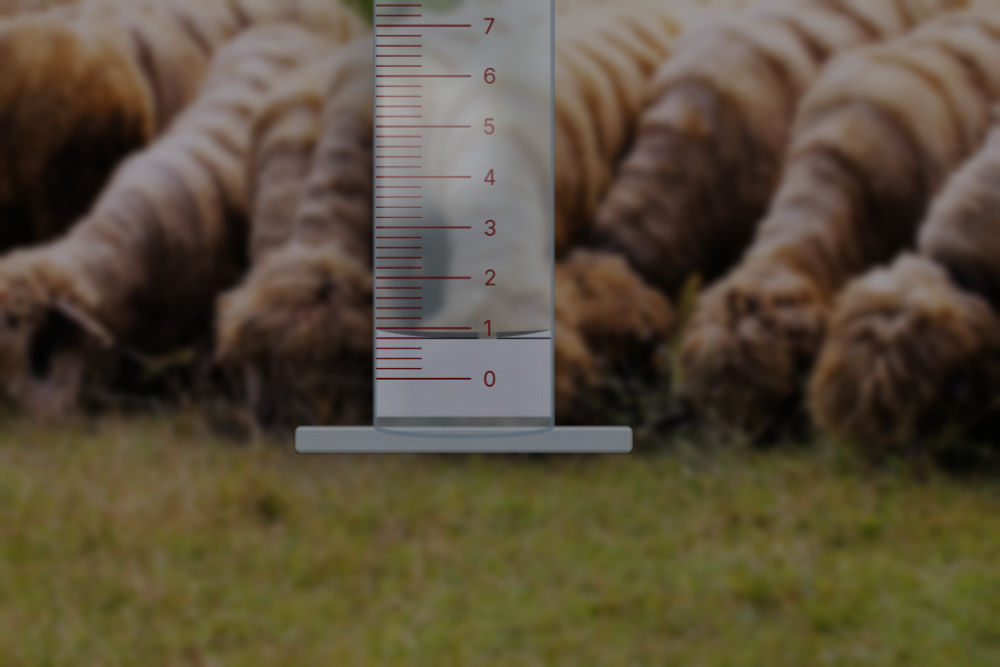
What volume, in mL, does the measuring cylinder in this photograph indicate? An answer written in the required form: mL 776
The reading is mL 0.8
